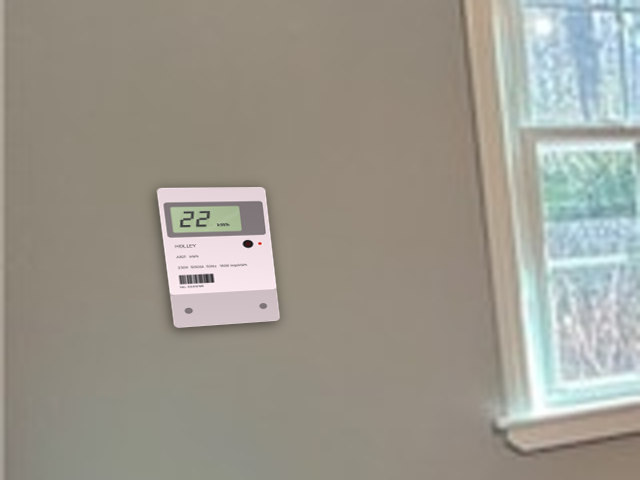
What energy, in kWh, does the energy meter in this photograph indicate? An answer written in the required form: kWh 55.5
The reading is kWh 22
